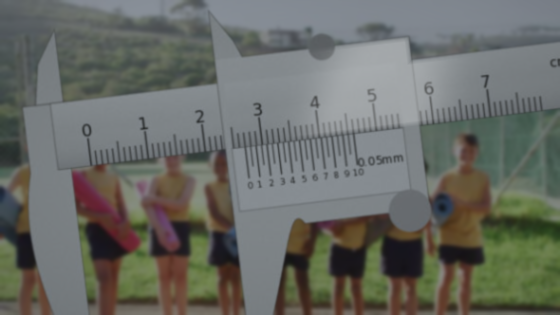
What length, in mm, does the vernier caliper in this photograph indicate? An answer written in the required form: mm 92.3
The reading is mm 27.0
